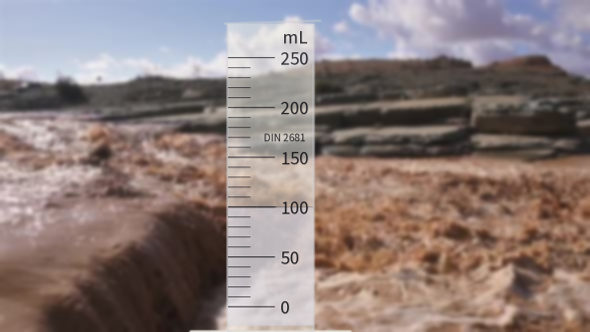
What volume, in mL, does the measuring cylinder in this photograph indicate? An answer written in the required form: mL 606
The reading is mL 100
